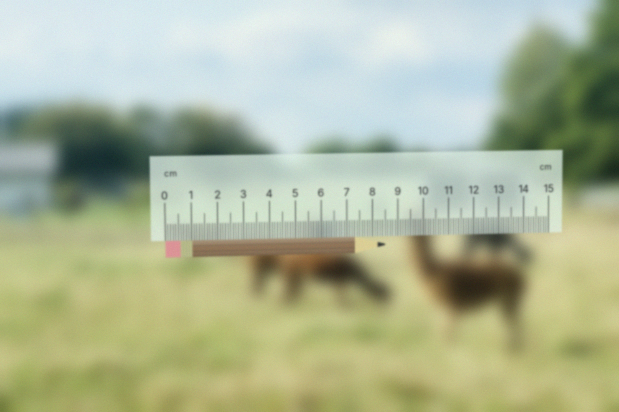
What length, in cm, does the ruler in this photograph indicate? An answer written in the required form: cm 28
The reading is cm 8.5
